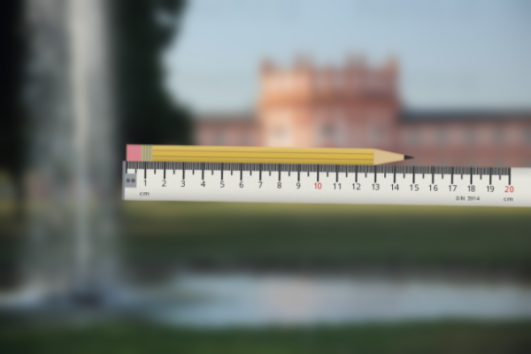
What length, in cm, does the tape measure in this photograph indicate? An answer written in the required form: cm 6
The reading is cm 15
